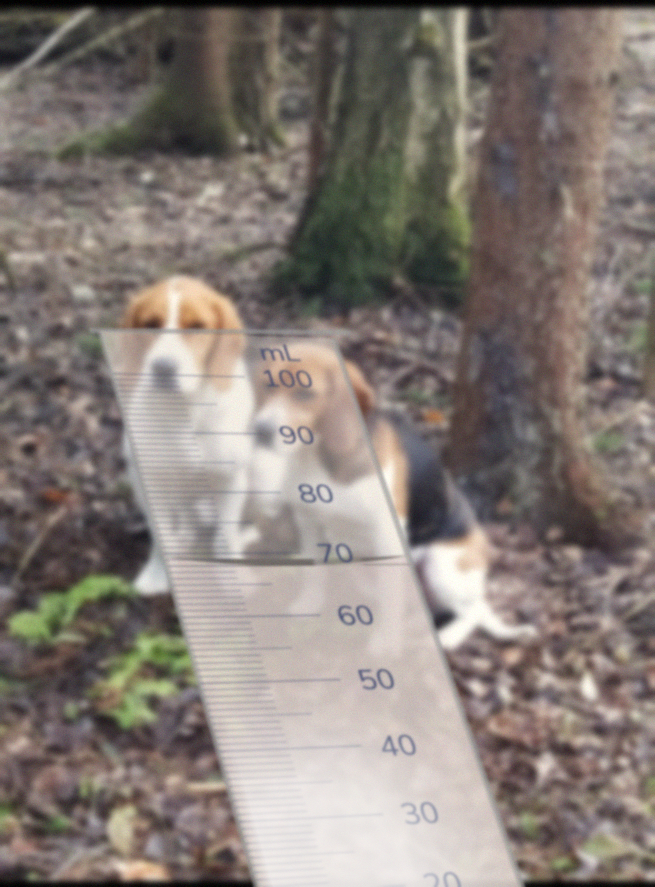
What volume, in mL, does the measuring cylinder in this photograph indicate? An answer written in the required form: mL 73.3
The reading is mL 68
